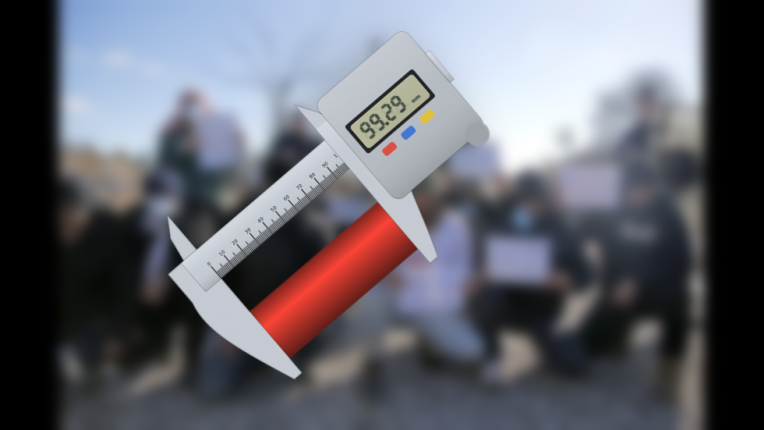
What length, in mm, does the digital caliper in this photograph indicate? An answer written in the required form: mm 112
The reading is mm 99.29
